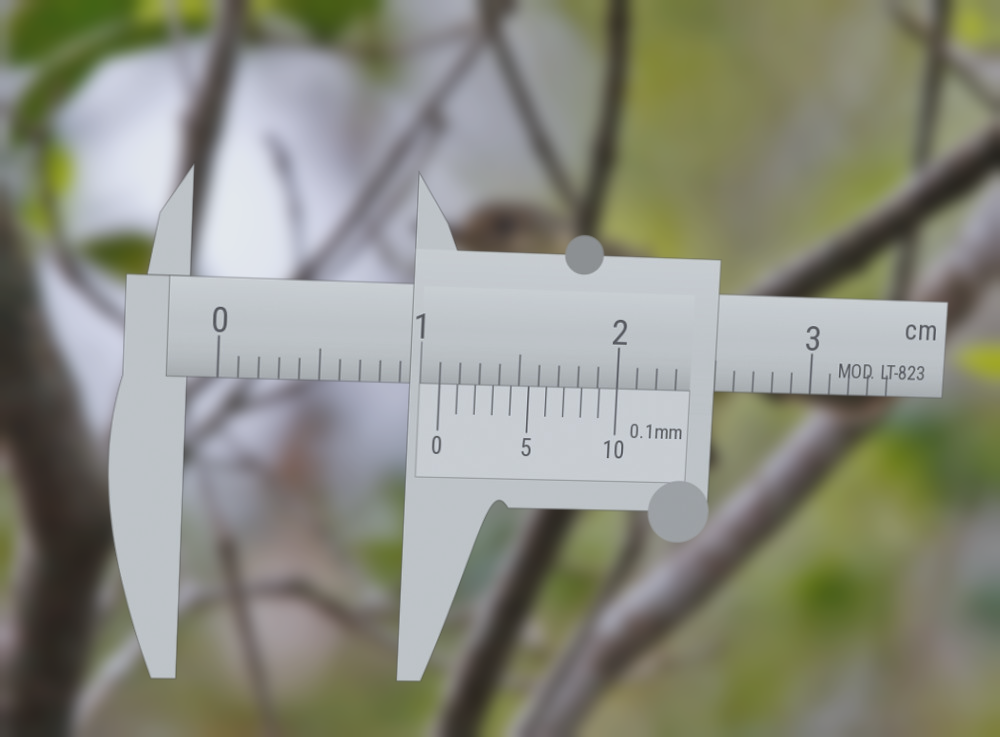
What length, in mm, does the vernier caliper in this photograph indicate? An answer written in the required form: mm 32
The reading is mm 11.0
